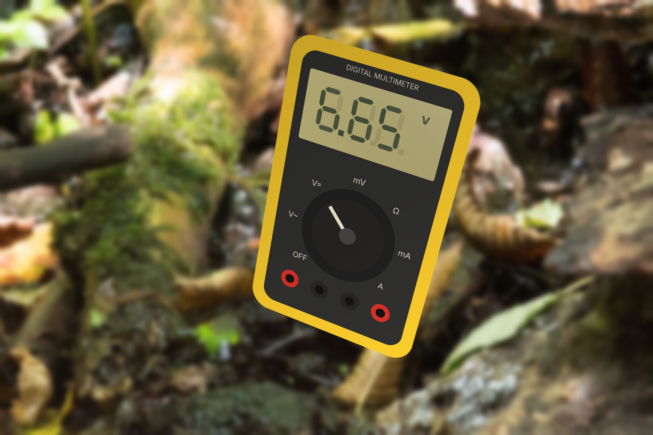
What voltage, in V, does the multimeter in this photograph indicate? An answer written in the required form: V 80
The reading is V 6.65
